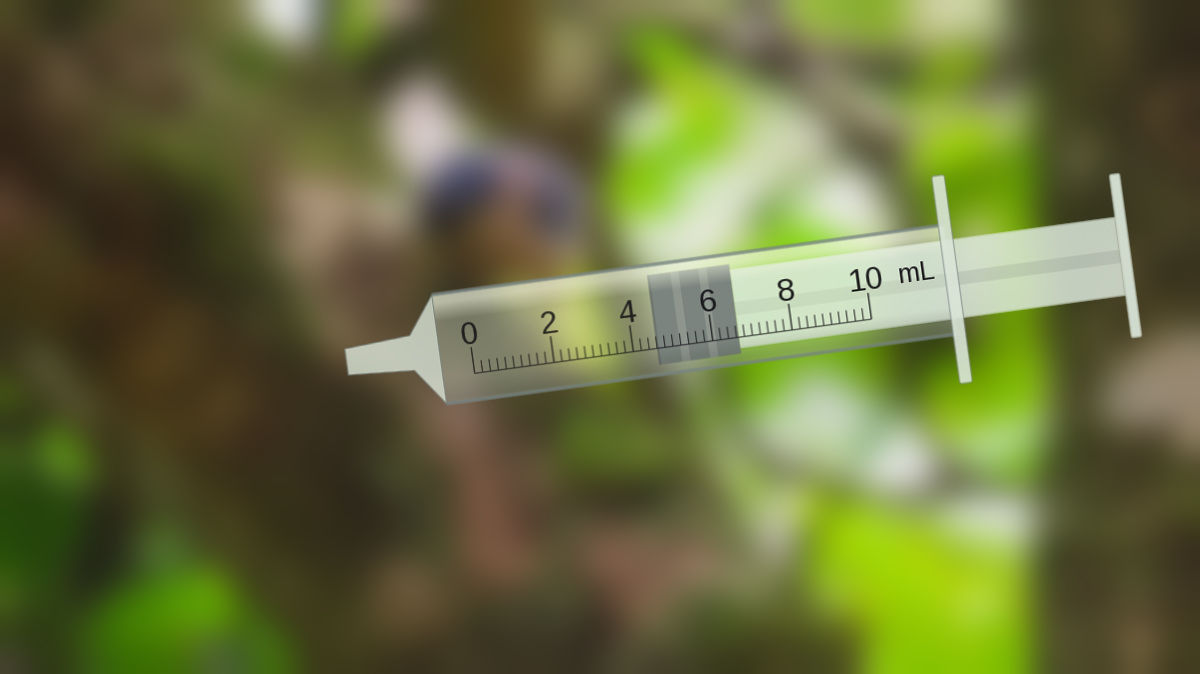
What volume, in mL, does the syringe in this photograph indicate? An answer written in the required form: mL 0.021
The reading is mL 4.6
